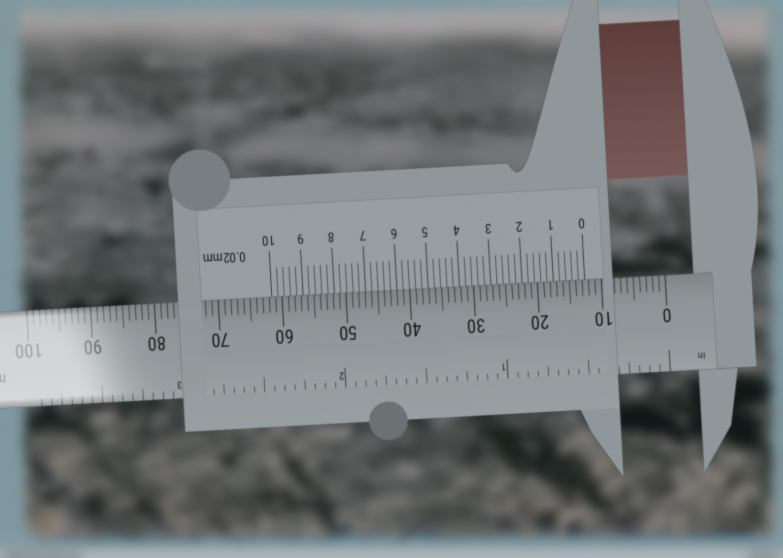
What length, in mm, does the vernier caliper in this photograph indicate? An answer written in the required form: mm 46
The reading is mm 12.6
